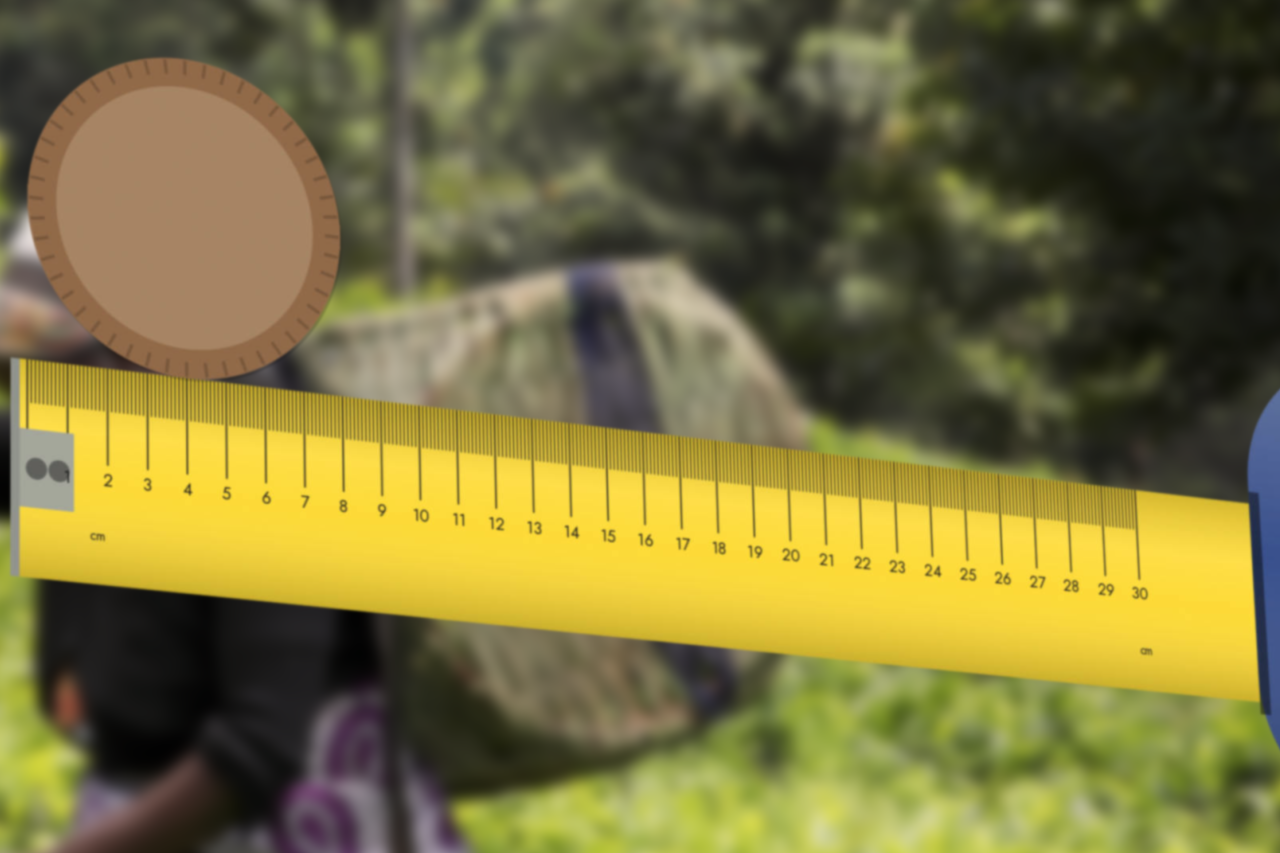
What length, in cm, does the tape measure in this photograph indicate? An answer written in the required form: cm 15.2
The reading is cm 8
